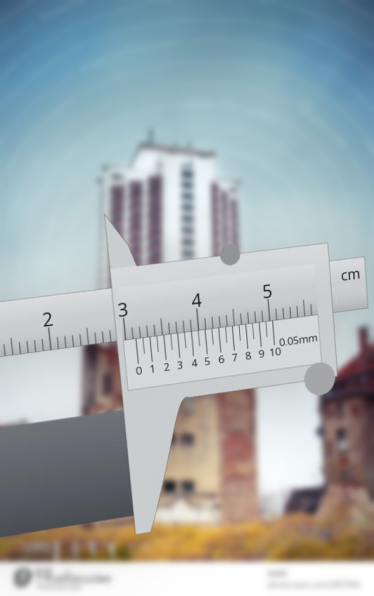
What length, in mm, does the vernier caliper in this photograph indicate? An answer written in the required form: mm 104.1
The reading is mm 31.4
